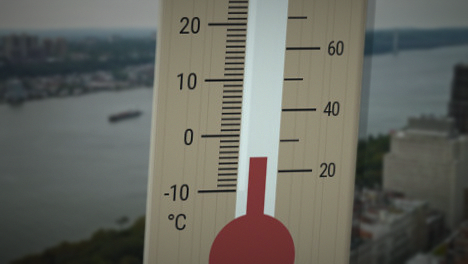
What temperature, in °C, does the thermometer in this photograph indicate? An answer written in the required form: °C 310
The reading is °C -4
